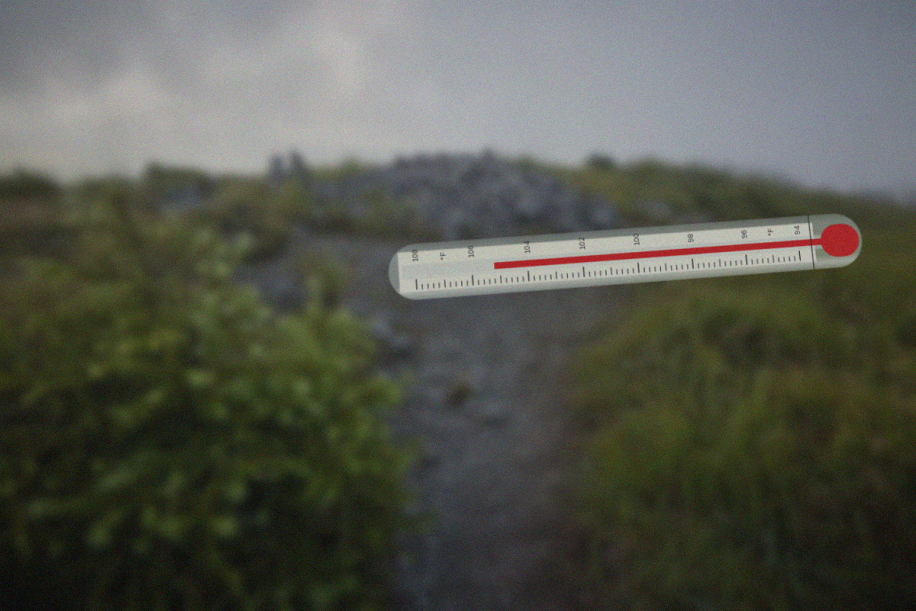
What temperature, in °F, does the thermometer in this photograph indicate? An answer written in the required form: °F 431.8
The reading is °F 105.2
